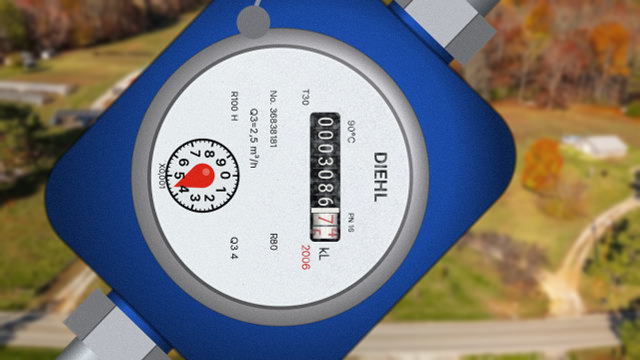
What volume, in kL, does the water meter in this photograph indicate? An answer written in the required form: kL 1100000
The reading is kL 3086.744
